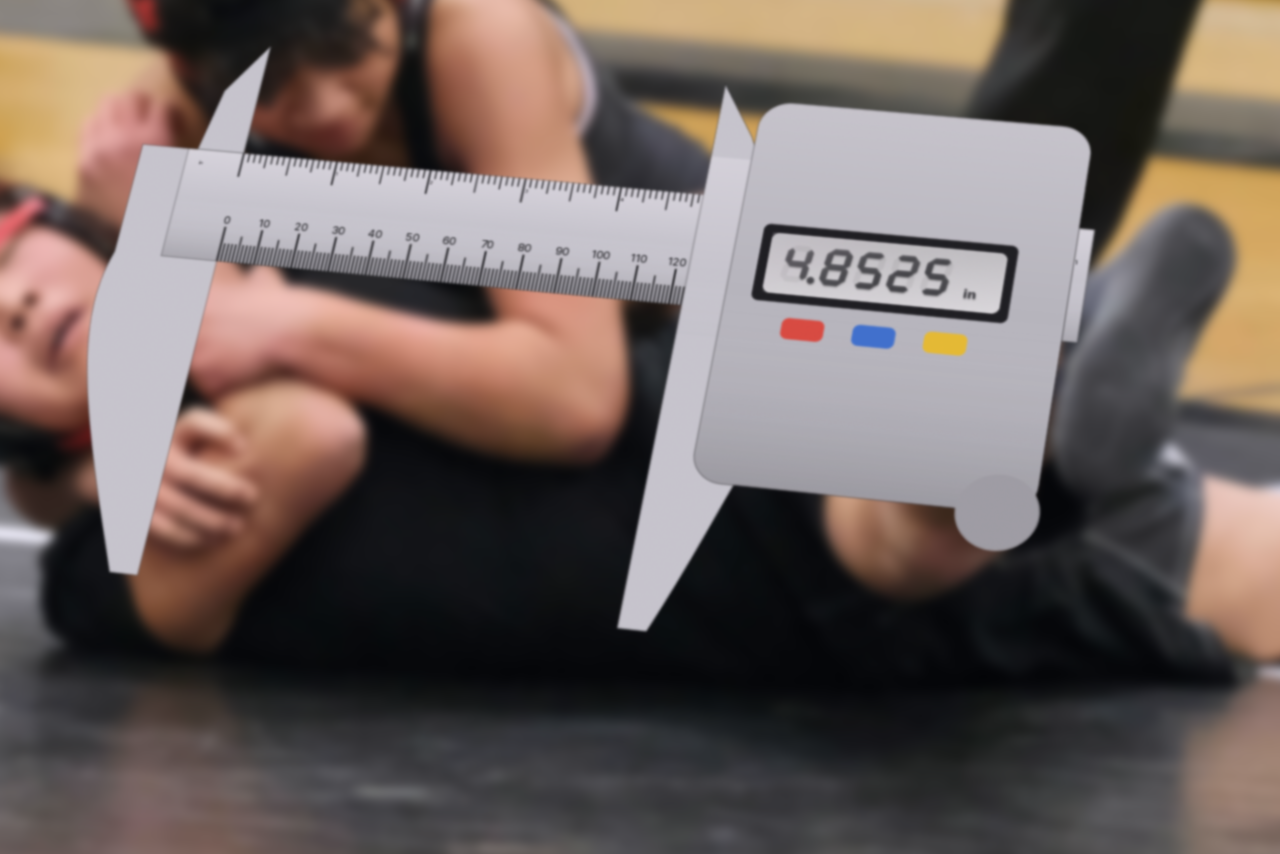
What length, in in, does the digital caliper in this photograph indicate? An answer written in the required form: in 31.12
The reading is in 4.8525
